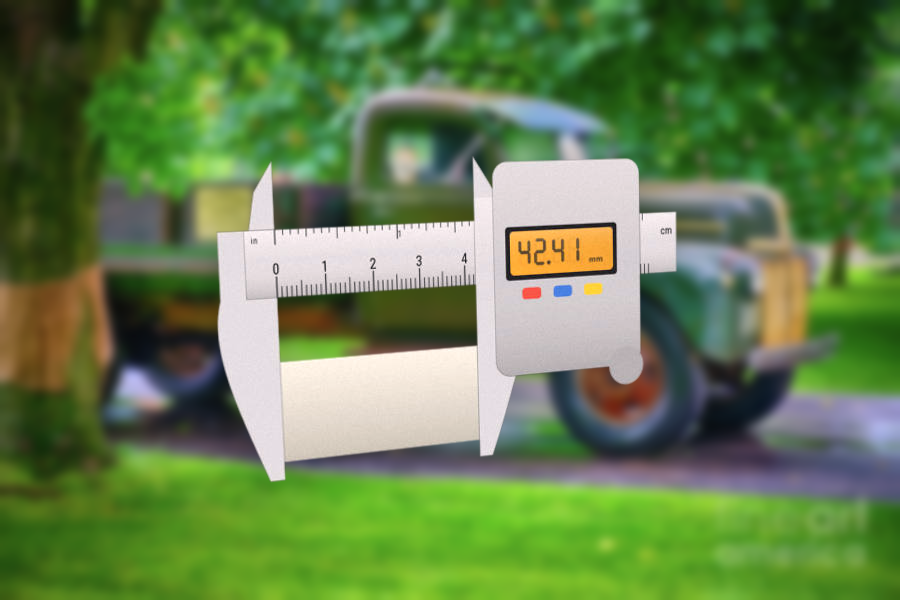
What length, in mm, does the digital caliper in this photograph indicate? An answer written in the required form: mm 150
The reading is mm 42.41
